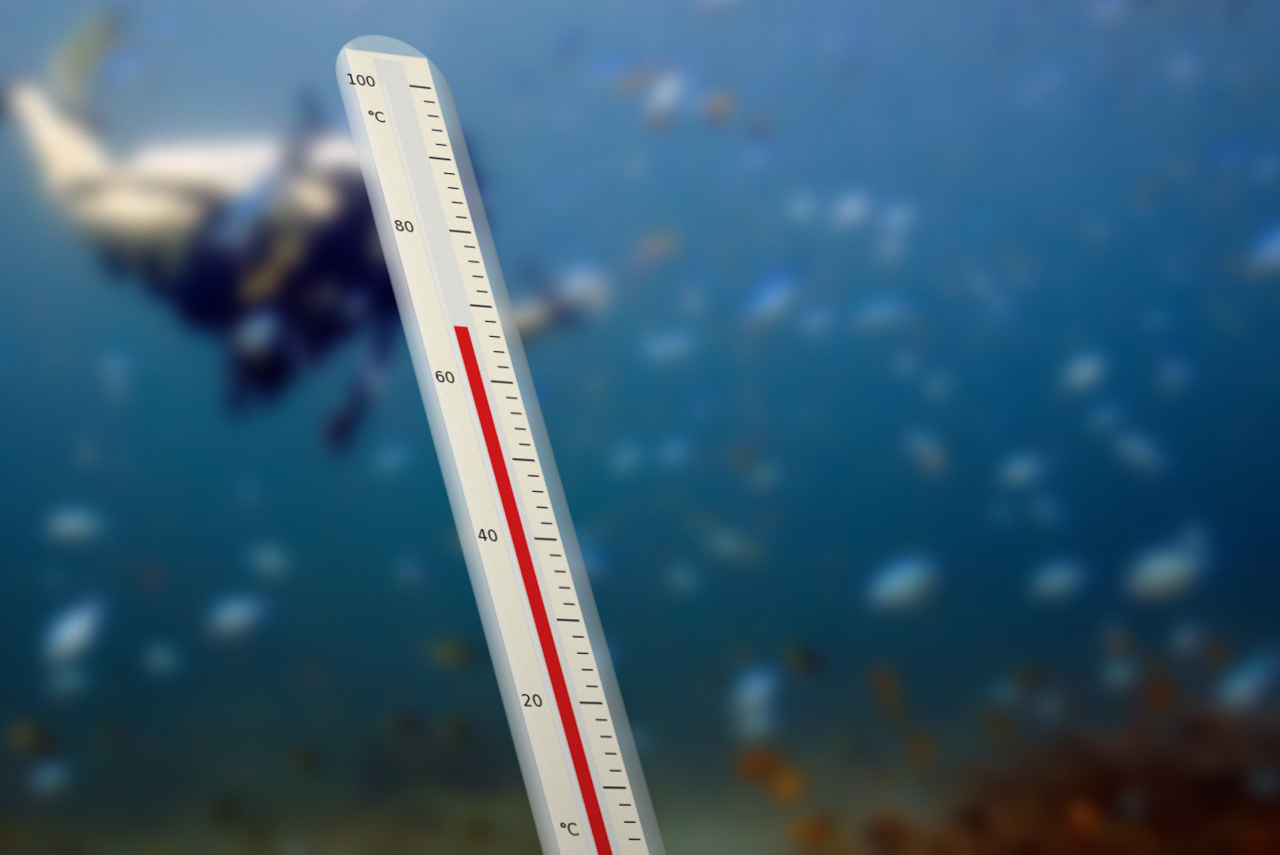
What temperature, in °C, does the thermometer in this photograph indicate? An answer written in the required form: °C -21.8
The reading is °C 67
